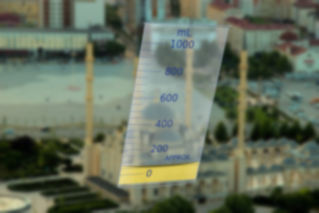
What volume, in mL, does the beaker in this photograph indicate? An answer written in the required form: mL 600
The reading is mL 50
